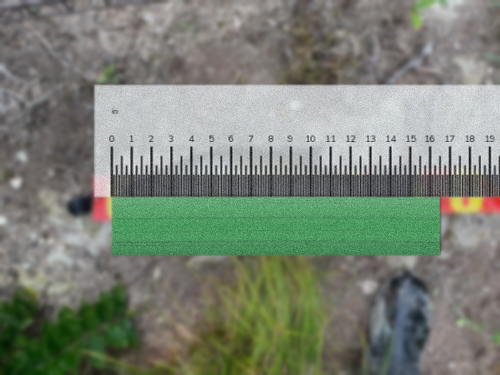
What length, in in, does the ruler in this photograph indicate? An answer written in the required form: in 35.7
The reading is in 16.5
